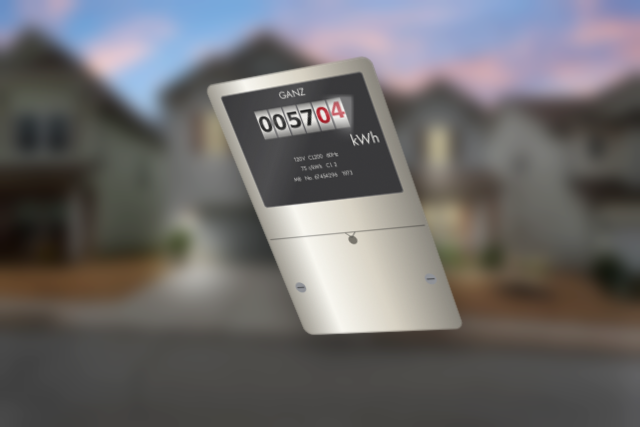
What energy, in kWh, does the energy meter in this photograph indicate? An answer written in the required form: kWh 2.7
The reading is kWh 57.04
